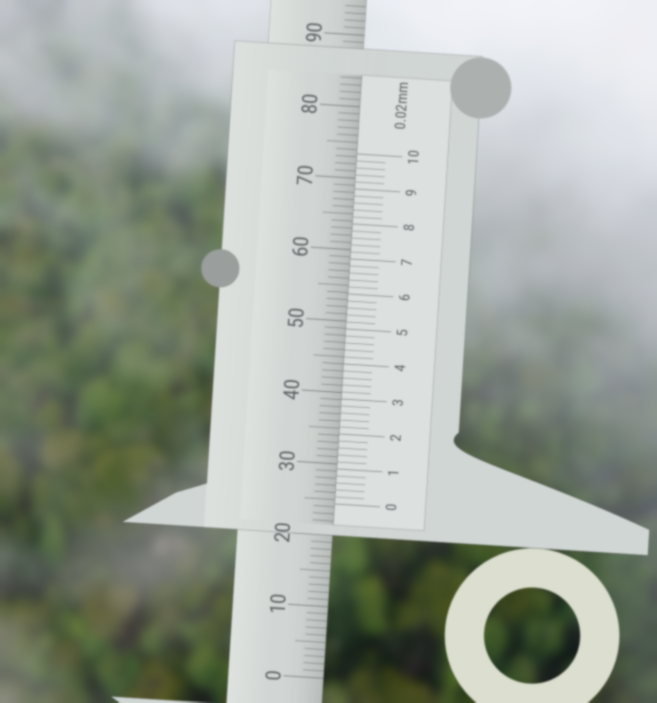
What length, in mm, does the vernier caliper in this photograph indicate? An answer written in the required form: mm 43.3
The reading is mm 24.4
